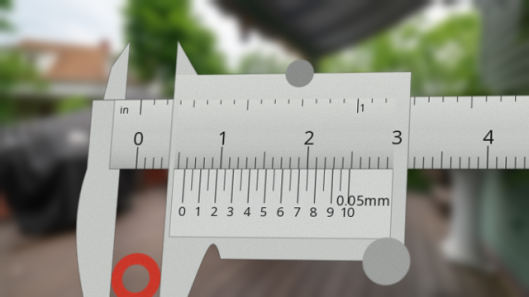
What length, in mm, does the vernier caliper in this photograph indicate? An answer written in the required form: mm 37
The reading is mm 5.8
